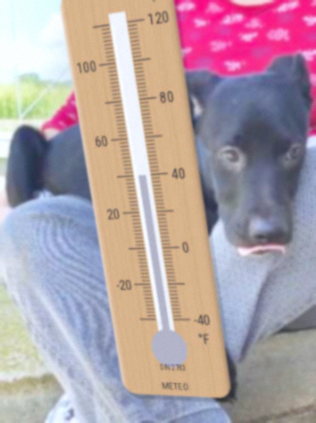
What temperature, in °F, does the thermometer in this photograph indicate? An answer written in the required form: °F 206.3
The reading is °F 40
